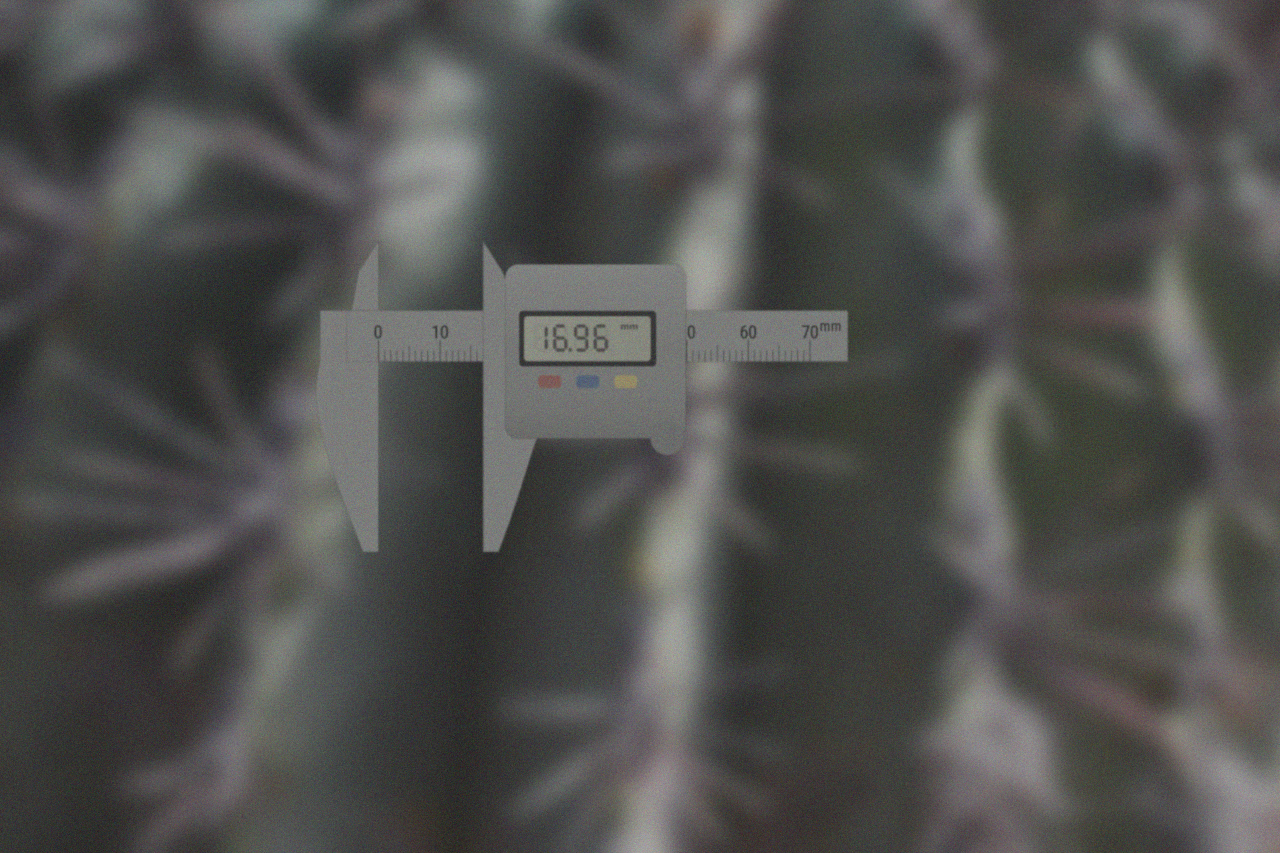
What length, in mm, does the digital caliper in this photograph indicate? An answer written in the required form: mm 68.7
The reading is mm 16.96
